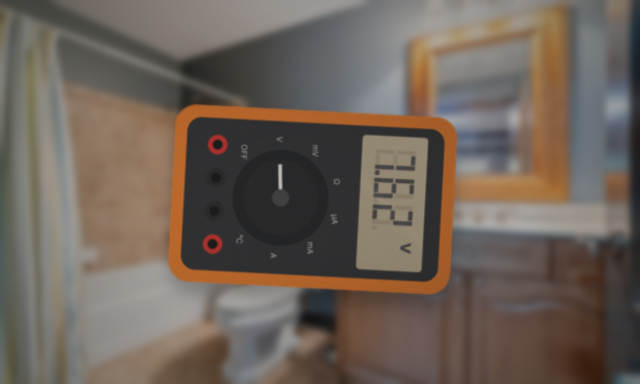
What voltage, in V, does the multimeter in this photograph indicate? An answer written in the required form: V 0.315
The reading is V 7.62
